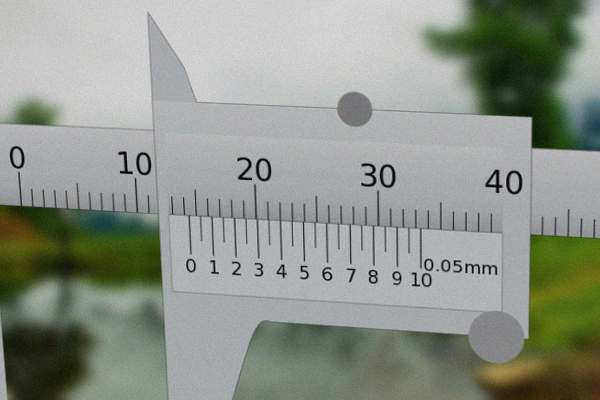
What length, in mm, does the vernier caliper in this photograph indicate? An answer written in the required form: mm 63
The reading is mm 14.4
